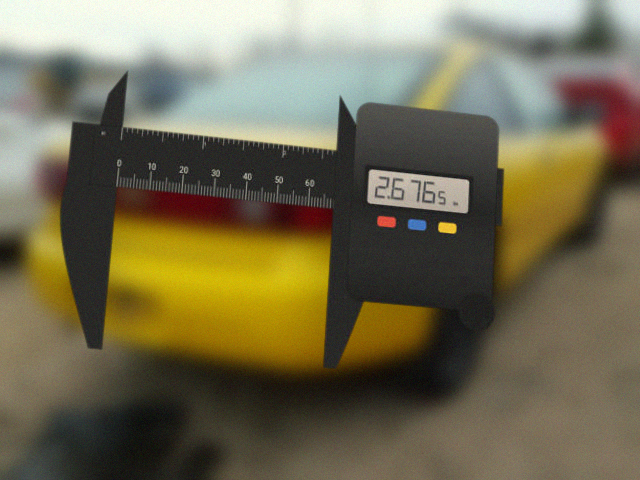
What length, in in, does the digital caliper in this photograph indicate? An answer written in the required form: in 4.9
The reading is in 2.6765
